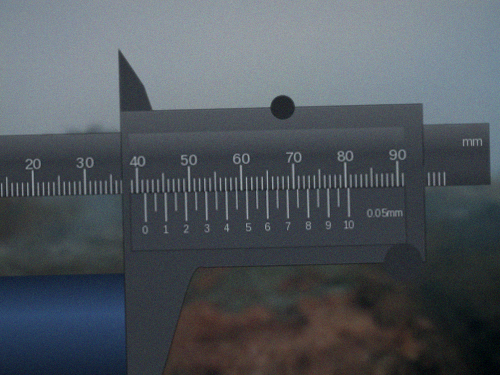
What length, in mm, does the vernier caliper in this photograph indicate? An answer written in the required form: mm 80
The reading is mm 41.5
